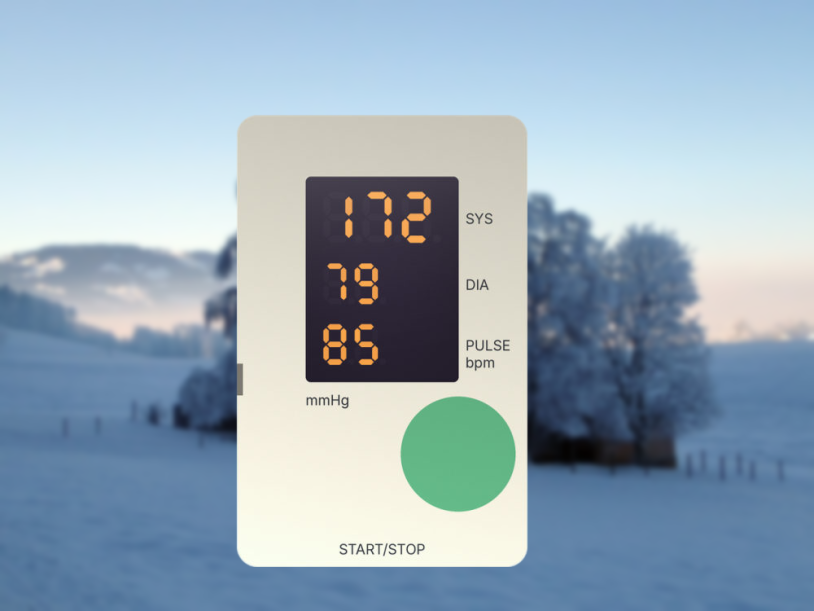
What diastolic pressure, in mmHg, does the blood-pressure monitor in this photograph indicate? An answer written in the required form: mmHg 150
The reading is mmHg 79
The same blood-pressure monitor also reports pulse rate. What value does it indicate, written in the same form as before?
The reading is bpm 85
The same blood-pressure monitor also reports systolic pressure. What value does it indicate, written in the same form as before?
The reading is mmHg 172
